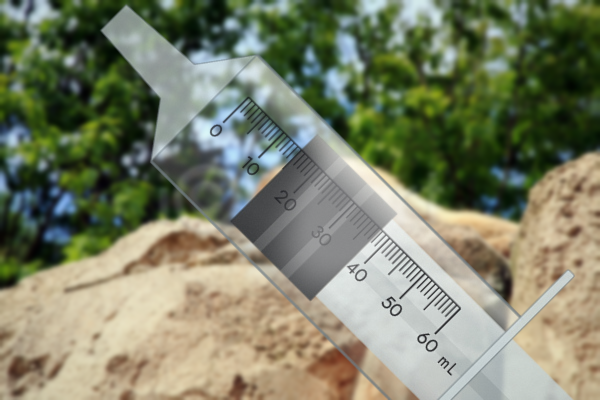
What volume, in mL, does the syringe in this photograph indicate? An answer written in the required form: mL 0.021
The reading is mL 15
